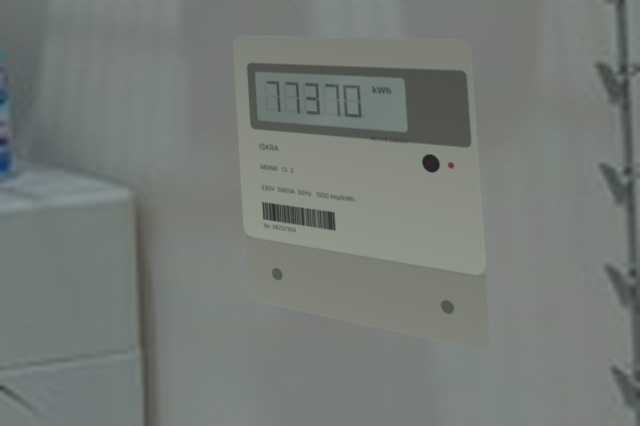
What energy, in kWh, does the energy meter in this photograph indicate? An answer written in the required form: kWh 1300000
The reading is kWh 77370
